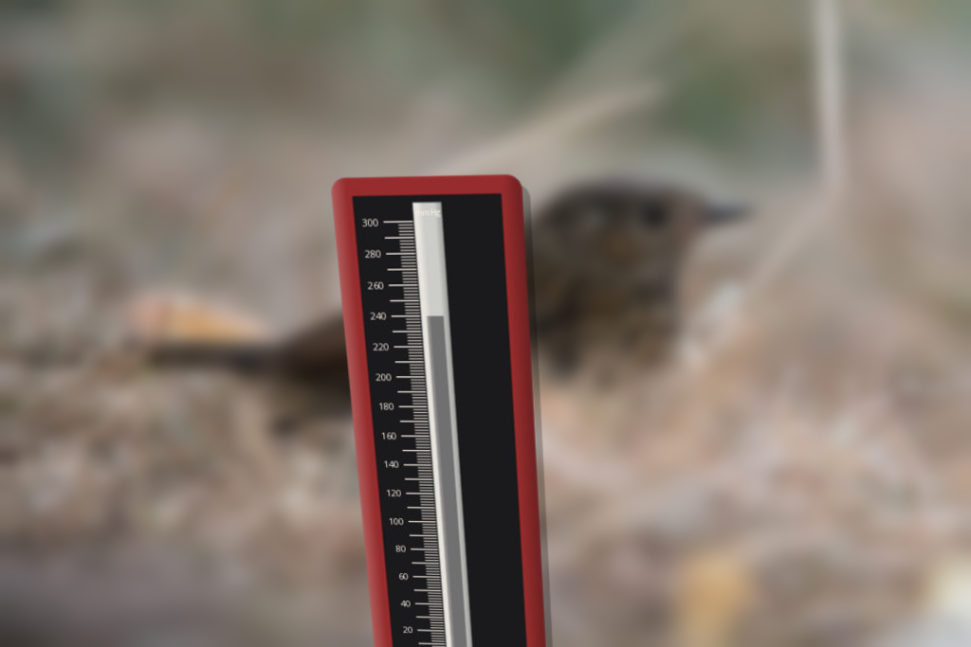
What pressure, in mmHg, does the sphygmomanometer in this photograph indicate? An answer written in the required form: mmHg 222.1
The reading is mmHg 240
